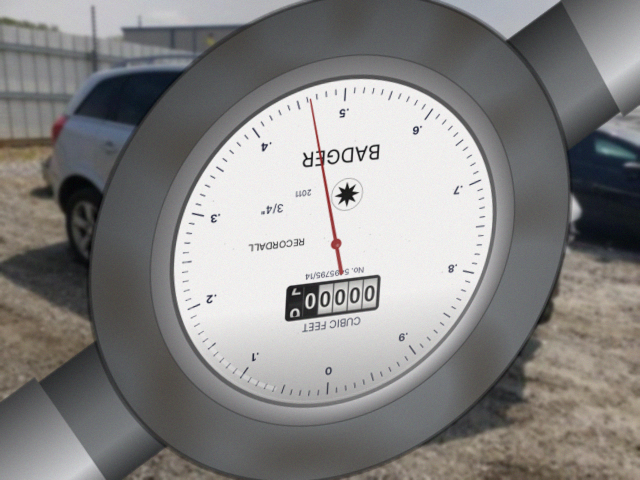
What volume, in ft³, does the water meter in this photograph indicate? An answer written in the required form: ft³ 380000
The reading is ft³ 6.46
